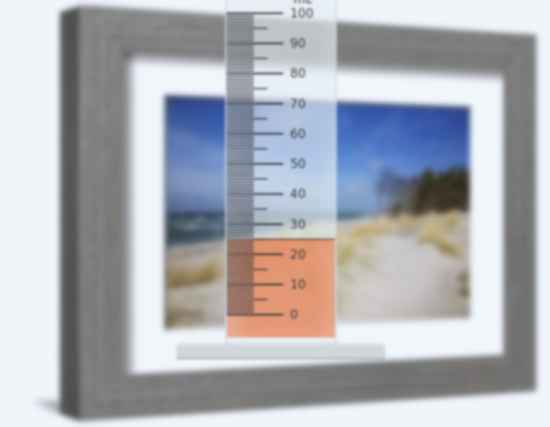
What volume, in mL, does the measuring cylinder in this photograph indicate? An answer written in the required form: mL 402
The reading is mL 25
